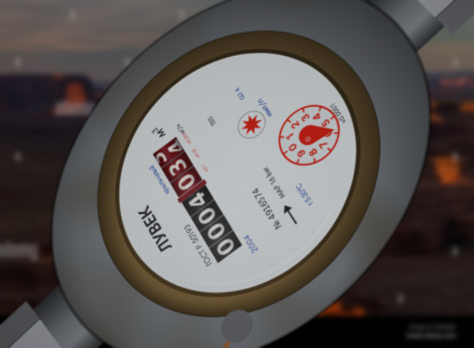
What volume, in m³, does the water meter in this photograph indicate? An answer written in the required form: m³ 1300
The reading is m³ 4.0335
